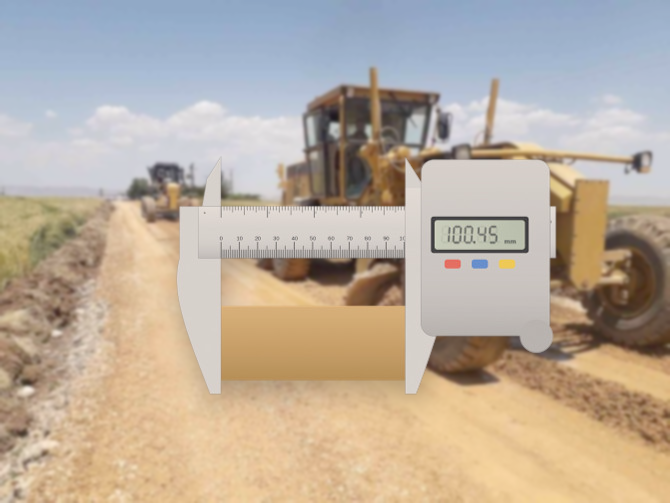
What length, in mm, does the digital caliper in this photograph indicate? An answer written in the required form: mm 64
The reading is mm 100.45
